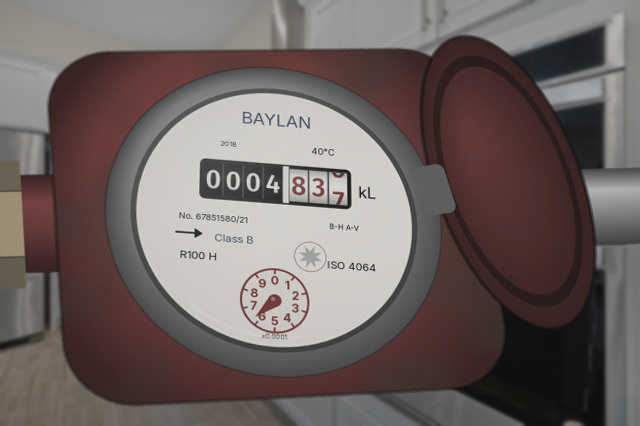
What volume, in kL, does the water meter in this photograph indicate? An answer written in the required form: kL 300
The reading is kL 4.8366
